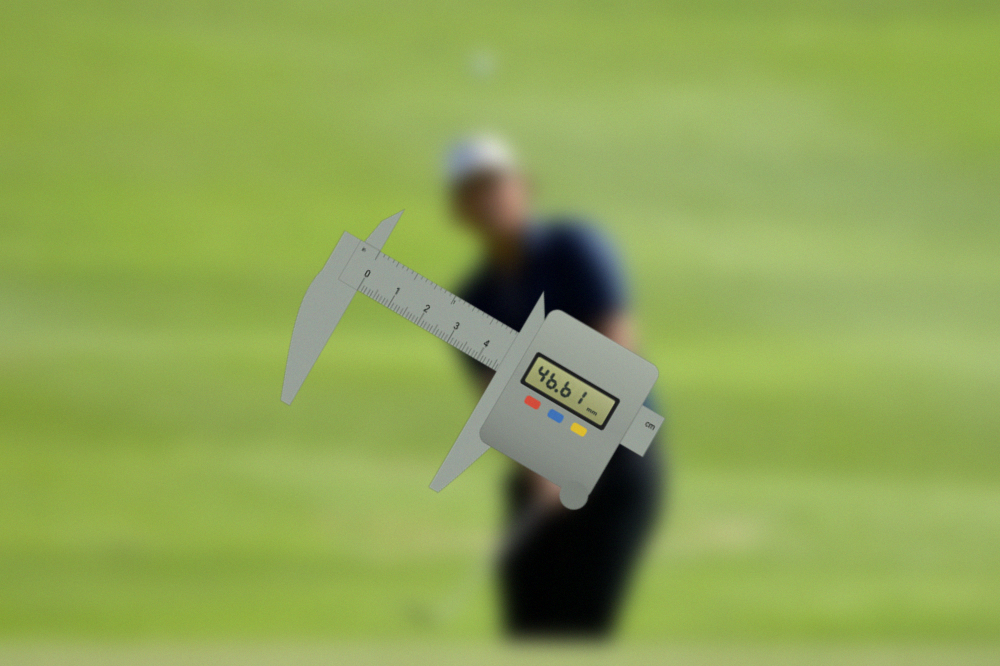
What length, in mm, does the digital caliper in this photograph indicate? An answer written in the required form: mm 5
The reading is mm 46.61
